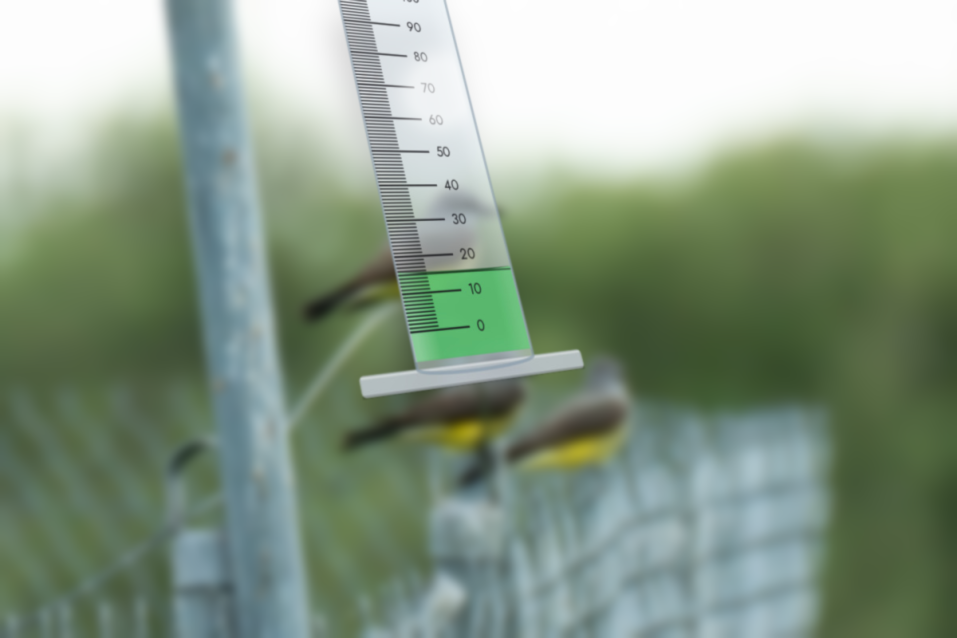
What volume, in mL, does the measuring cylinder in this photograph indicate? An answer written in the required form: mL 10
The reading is mL 15
